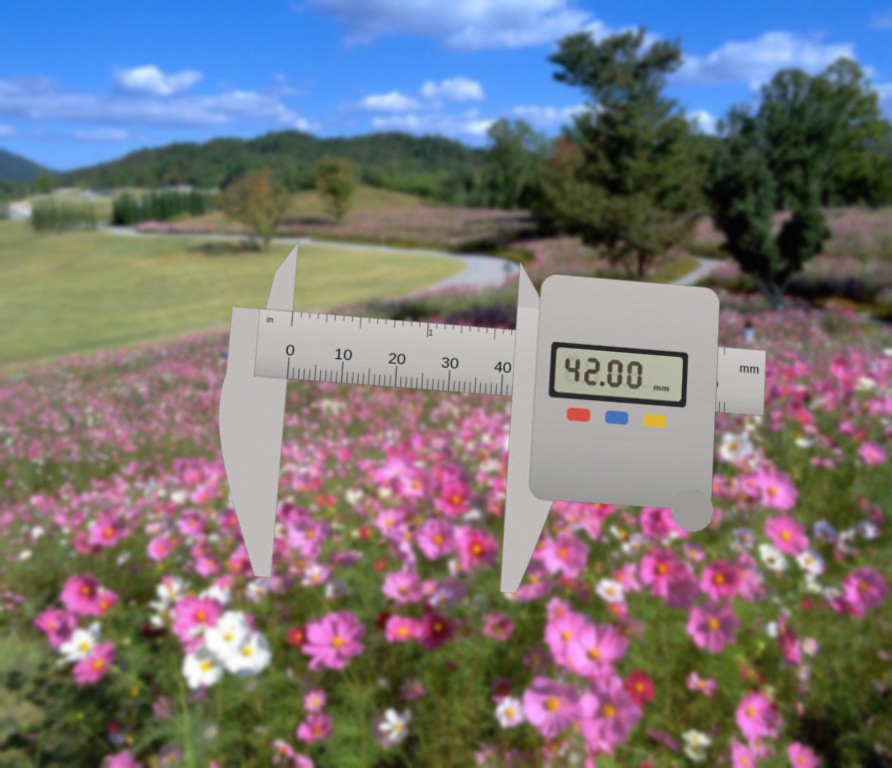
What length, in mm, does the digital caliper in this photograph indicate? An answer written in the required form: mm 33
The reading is mm 42.00
